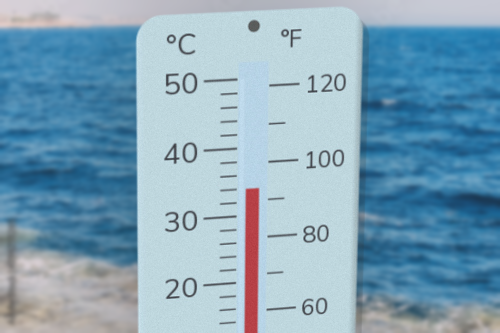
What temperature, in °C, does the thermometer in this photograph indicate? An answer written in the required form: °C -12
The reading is °C 34
